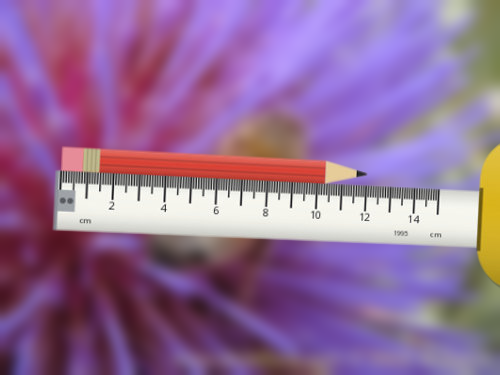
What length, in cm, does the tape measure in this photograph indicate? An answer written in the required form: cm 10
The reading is cm 12
